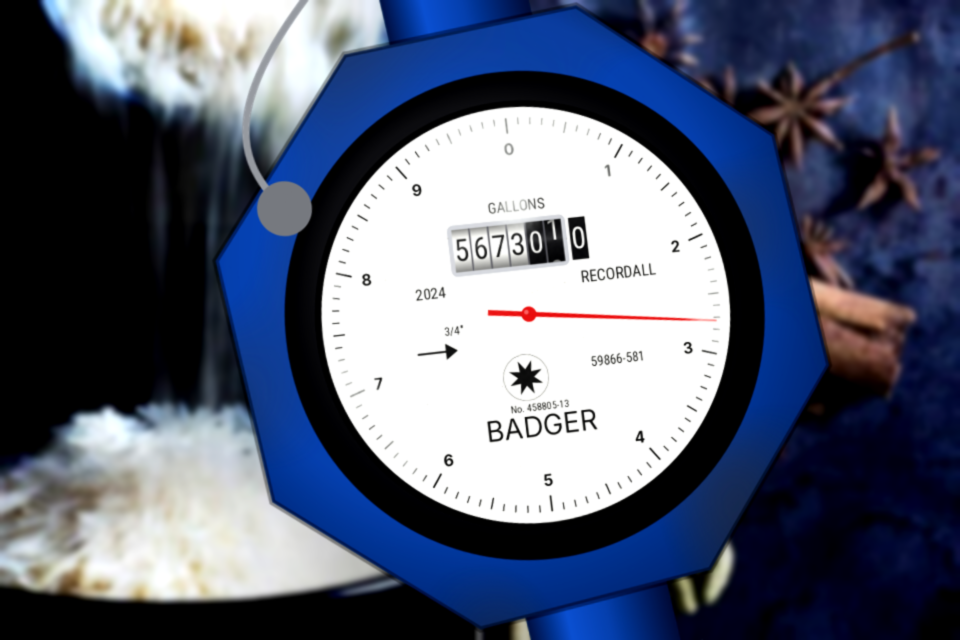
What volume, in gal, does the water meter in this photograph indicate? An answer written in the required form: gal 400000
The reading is gal 5673012.7
